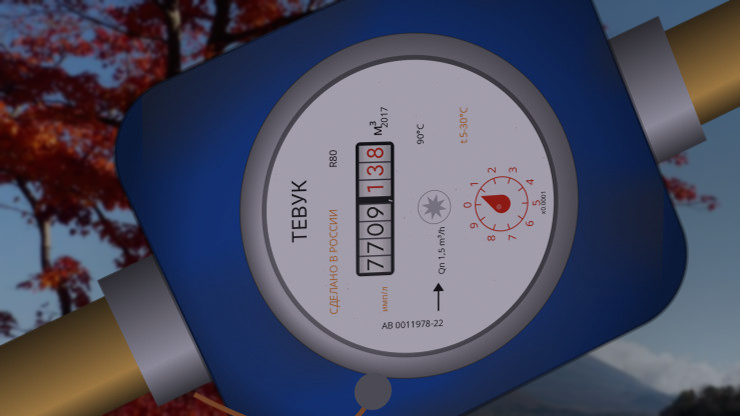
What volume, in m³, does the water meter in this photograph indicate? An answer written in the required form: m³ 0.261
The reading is m³ 7709.1380
